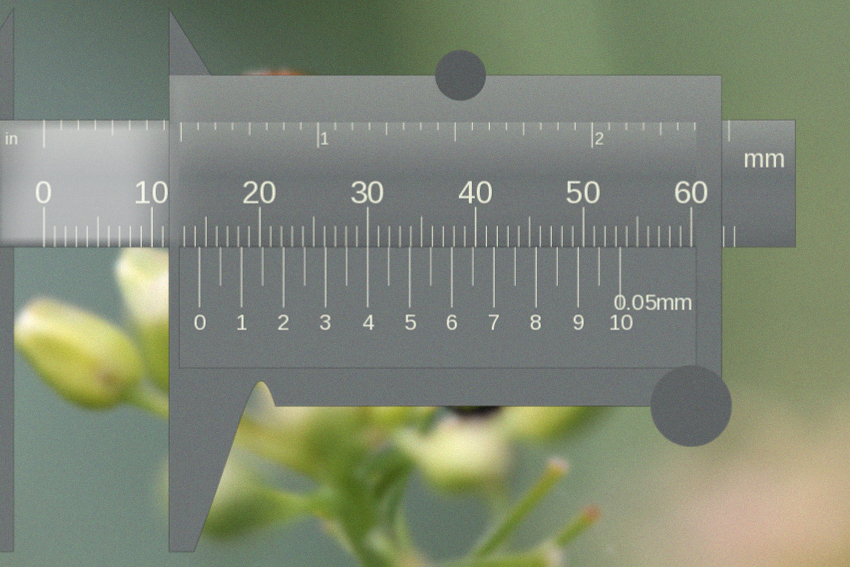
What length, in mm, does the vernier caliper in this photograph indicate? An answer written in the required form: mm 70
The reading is mm 14.4
